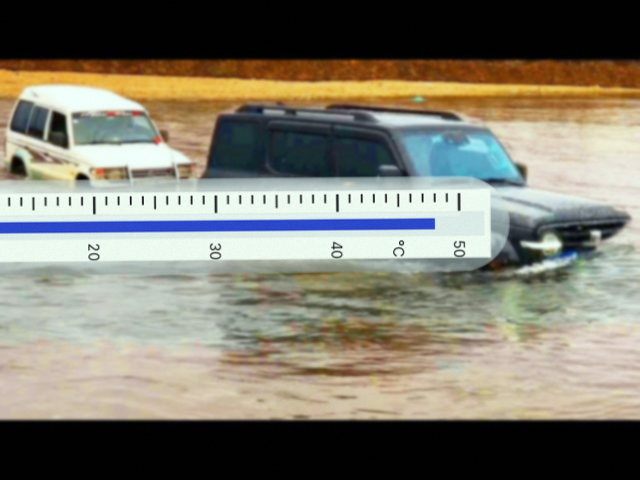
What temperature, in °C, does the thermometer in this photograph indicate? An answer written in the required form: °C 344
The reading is °C 48
